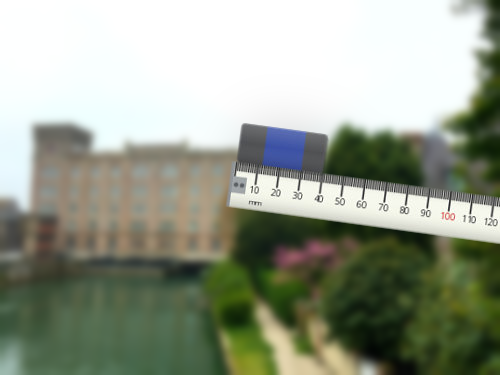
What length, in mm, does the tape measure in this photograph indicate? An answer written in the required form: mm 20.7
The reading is mm 40
